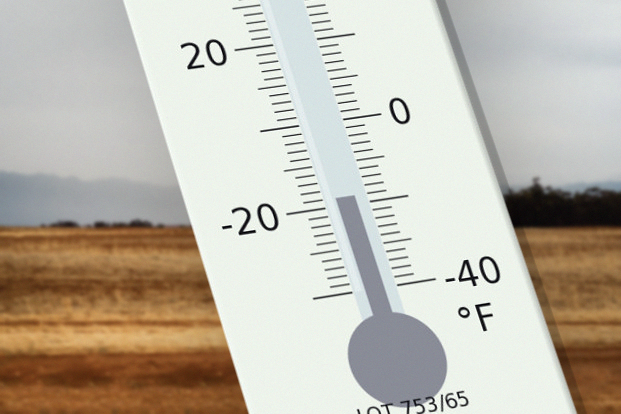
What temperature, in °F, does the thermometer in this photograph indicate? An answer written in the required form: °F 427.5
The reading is °F -18
